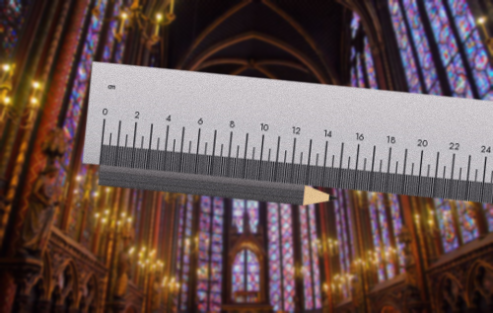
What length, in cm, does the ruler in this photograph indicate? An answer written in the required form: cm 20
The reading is cm 15
